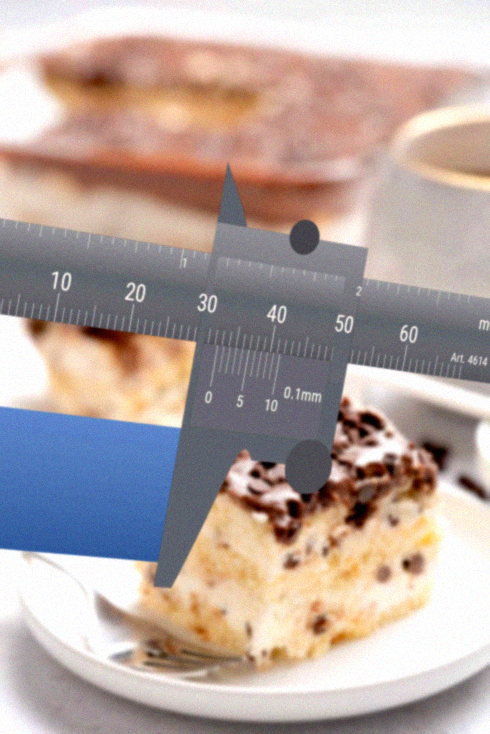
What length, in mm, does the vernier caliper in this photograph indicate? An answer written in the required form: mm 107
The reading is mm 32.4
